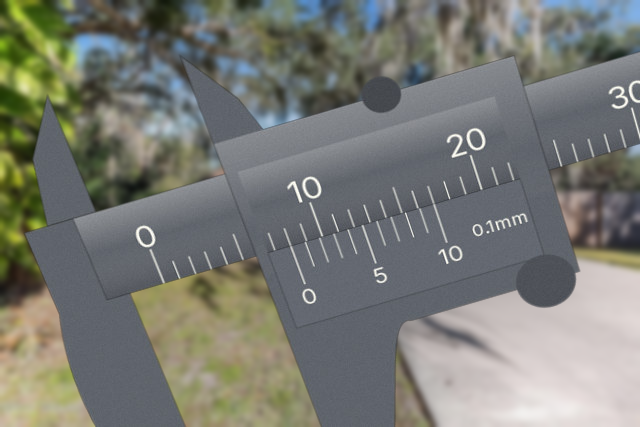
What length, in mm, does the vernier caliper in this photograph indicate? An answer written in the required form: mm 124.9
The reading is mm 8.0
